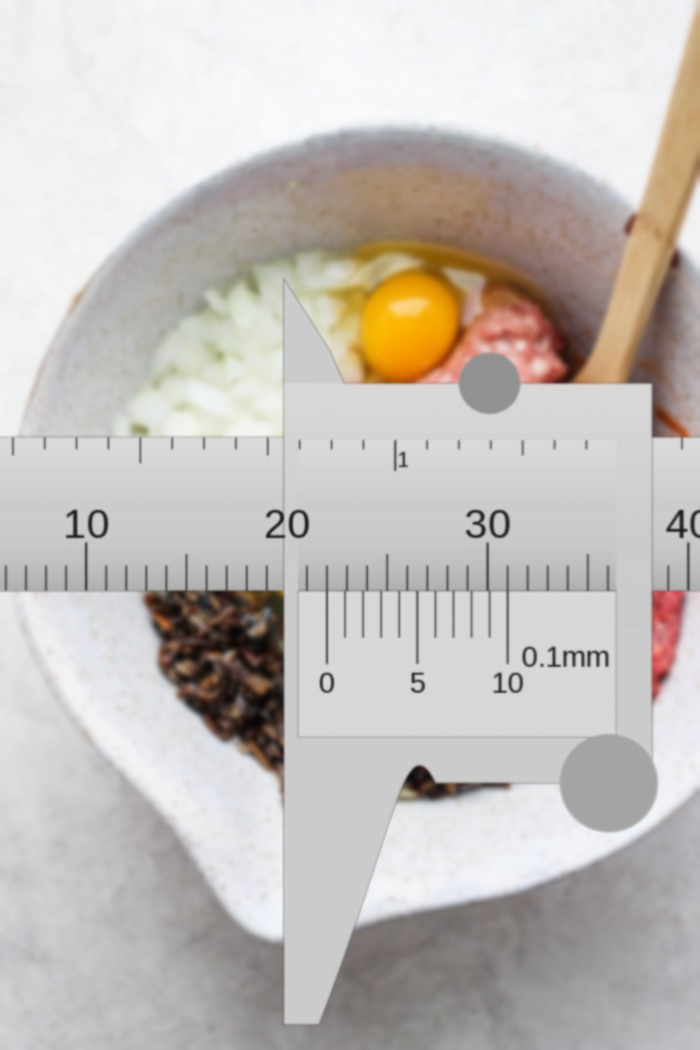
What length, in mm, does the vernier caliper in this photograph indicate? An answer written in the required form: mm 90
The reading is mm 22.0
